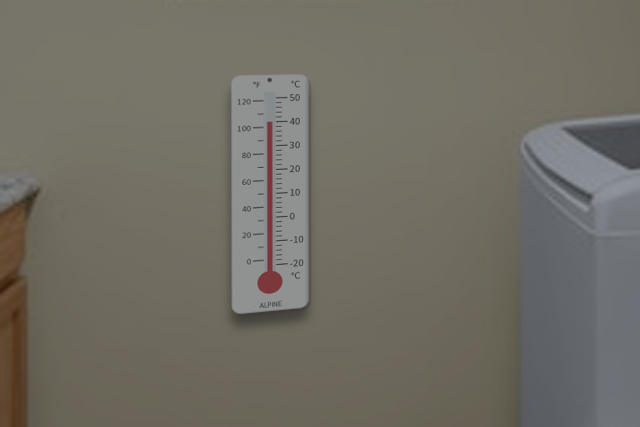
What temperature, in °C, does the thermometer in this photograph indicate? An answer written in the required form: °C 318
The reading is °C 40
